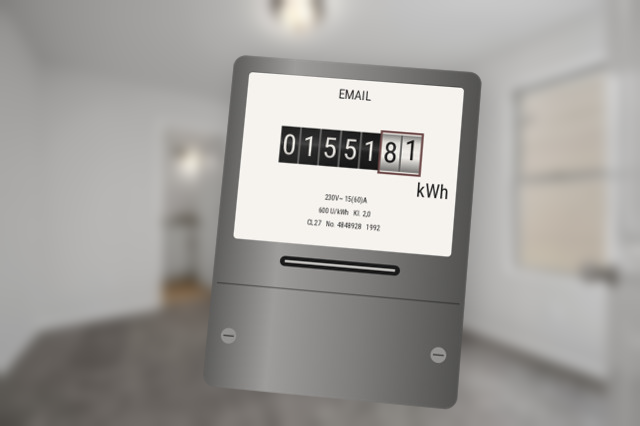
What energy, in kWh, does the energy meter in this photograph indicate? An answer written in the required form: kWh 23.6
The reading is kWh 1551.81
